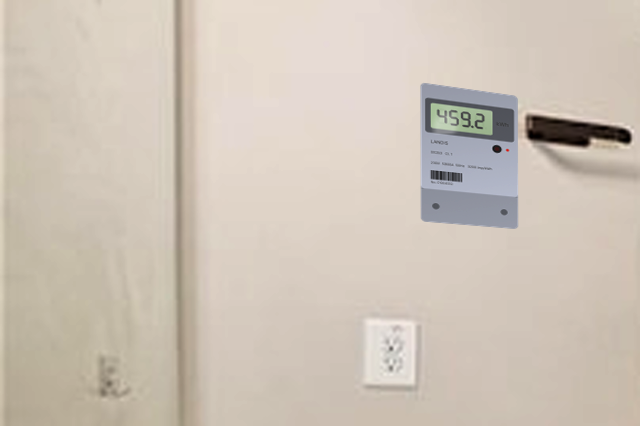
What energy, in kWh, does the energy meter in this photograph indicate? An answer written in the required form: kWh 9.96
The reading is kWh 459.2
